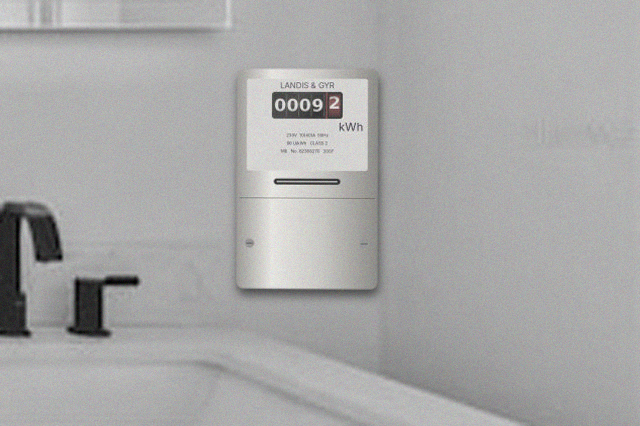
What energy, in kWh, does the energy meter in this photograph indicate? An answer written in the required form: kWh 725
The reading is kWh 9.2
